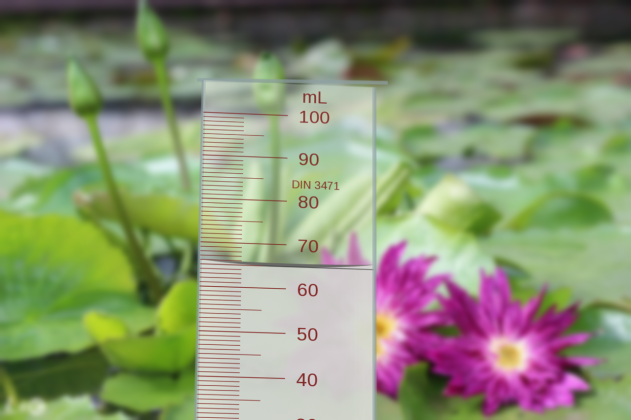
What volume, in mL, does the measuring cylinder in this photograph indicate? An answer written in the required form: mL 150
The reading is mL 65
